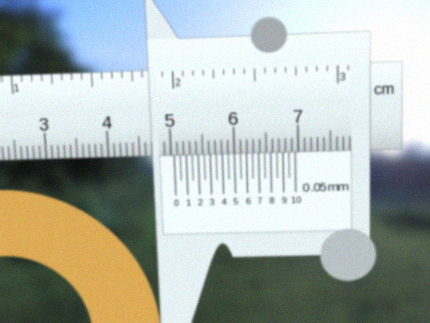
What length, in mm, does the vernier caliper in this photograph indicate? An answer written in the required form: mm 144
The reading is mm 50.5
